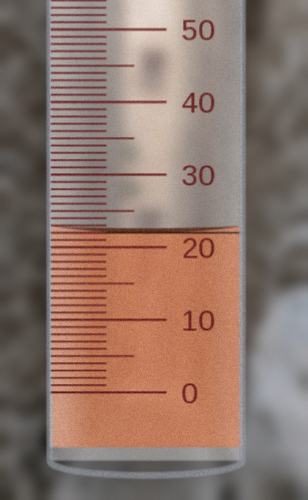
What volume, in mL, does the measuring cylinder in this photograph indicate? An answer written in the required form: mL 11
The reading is mL 22
